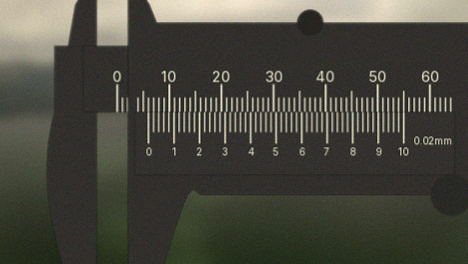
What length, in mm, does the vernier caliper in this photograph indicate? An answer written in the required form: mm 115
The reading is mm 6.0
